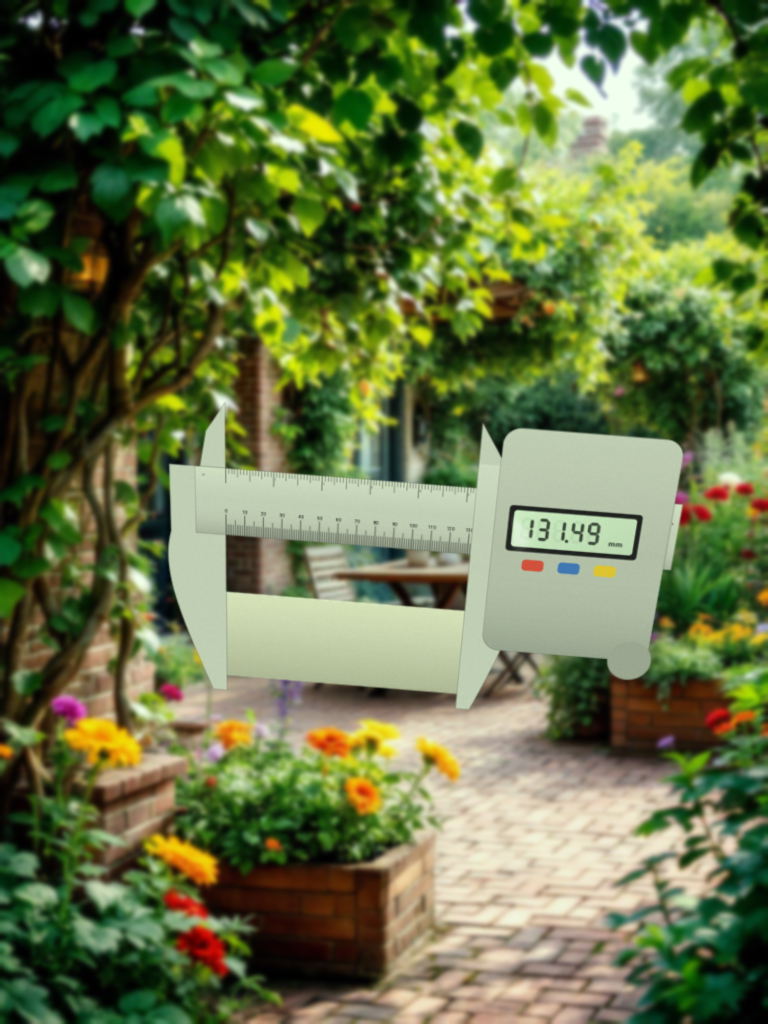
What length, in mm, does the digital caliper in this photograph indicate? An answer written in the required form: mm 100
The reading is mm 131.49
